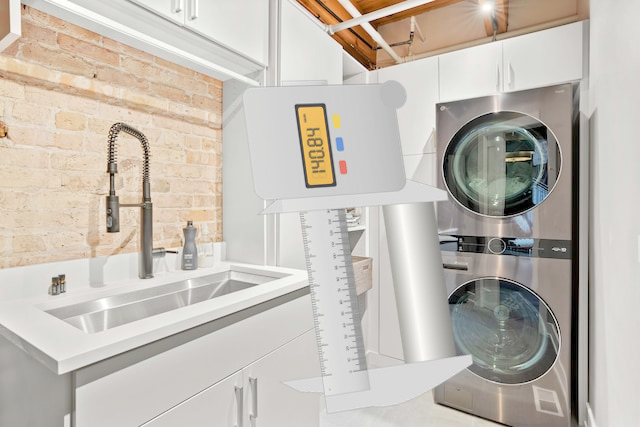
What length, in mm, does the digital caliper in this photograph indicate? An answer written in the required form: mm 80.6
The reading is mm 140.84
